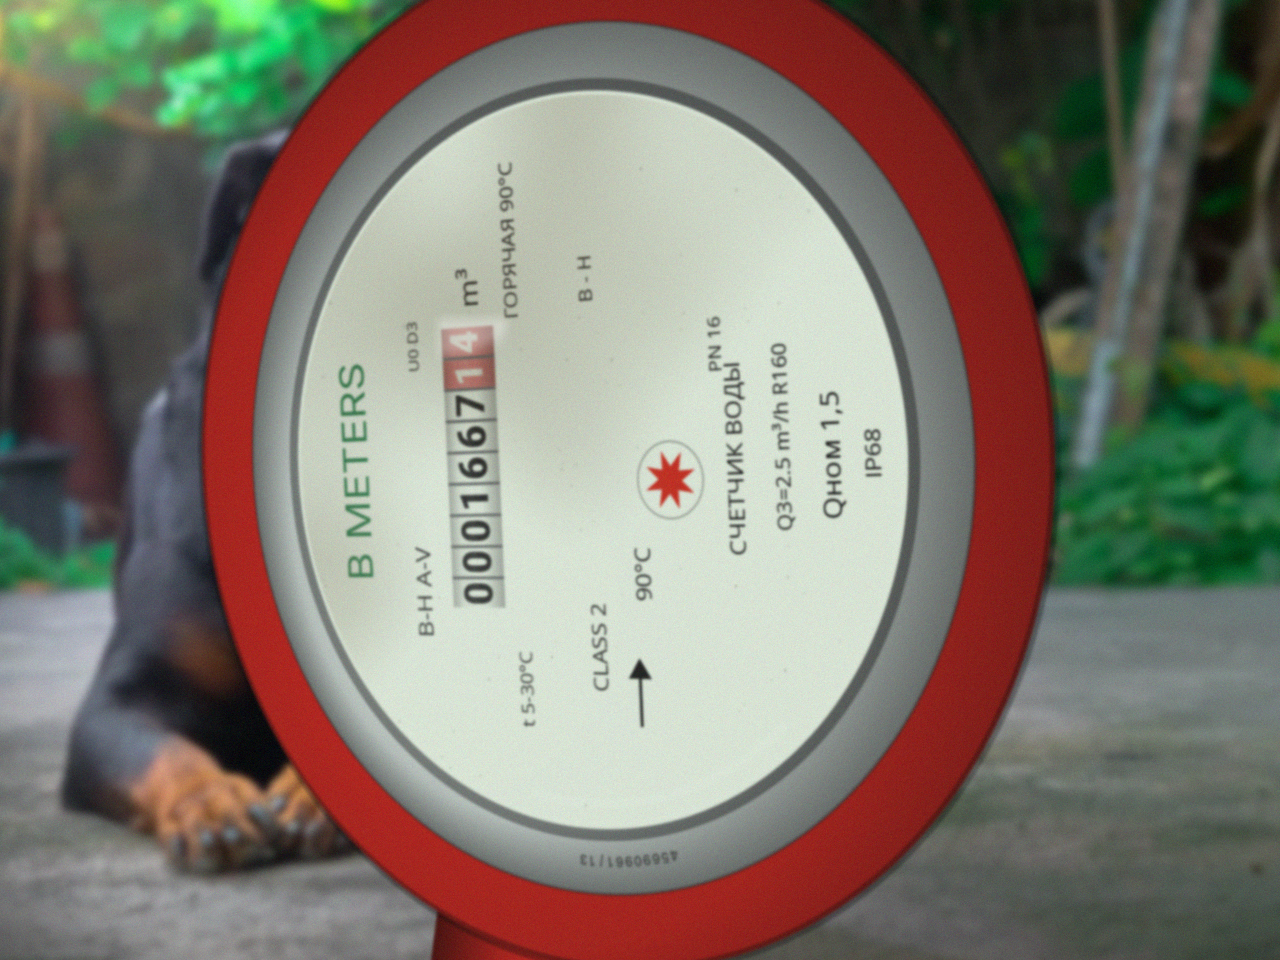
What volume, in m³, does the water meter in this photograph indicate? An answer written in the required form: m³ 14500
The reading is m³ 1667.14
